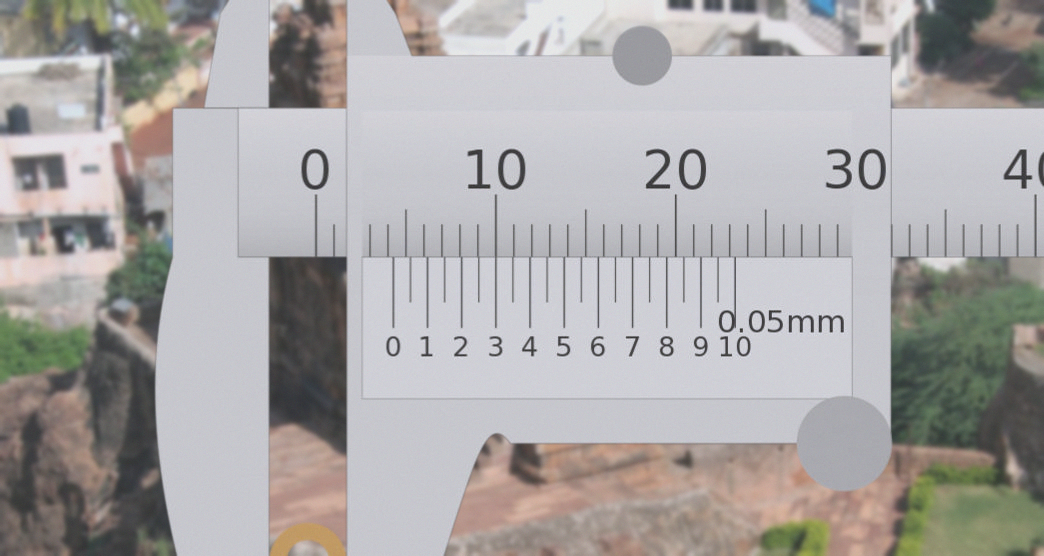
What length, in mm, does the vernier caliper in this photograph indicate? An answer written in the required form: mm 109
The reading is mm 4.3
